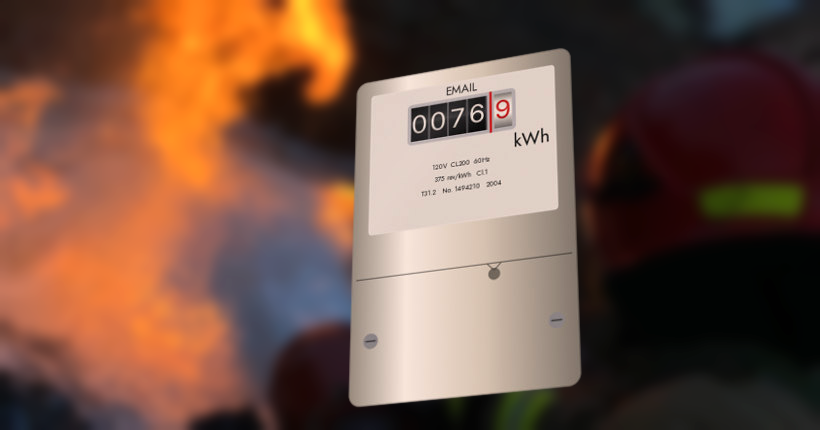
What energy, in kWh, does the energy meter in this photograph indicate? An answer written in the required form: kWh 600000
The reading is kWh 76.9
